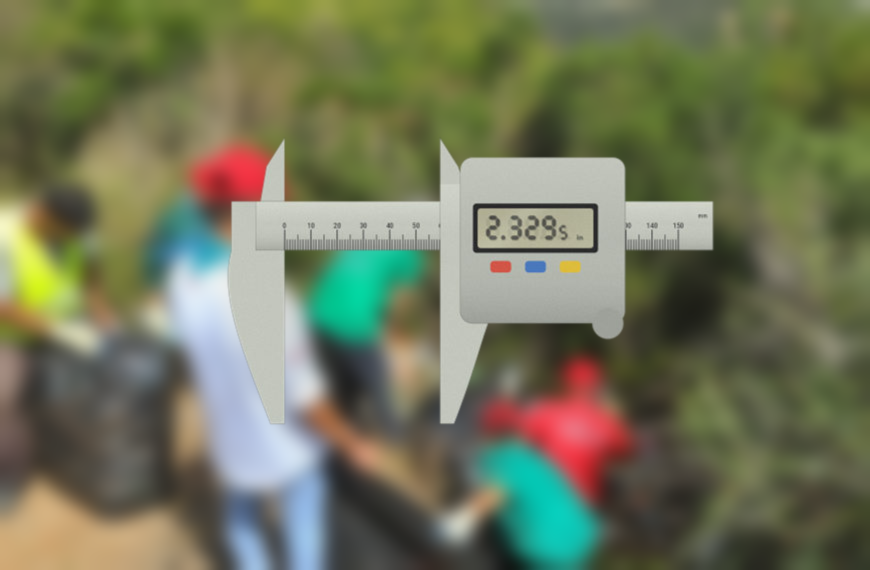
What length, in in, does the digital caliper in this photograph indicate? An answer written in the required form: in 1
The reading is in 2.3295
